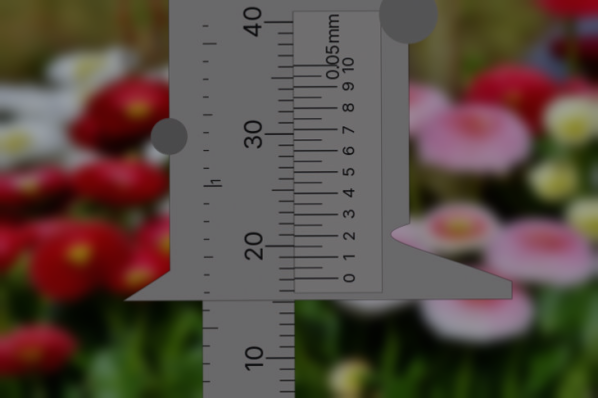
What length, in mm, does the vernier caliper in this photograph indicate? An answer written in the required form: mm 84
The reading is mm 17.1
